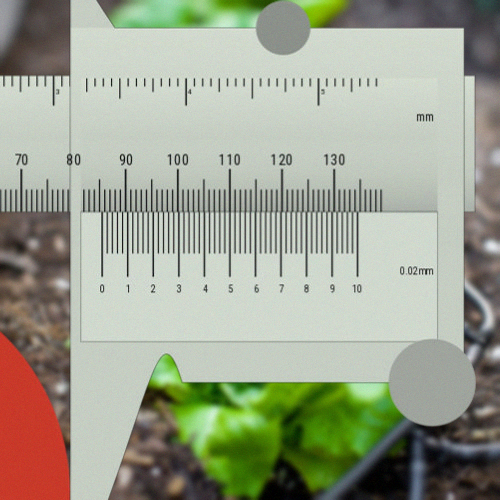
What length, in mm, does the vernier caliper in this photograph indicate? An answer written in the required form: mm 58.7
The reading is mm 85.5
